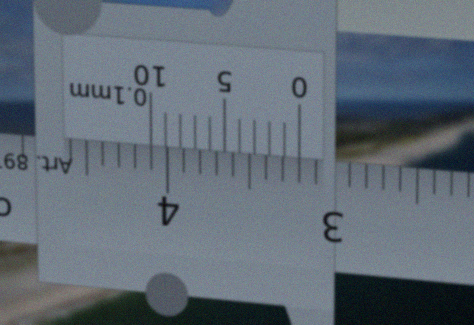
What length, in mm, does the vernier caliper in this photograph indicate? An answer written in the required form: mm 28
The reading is mm 32.0
